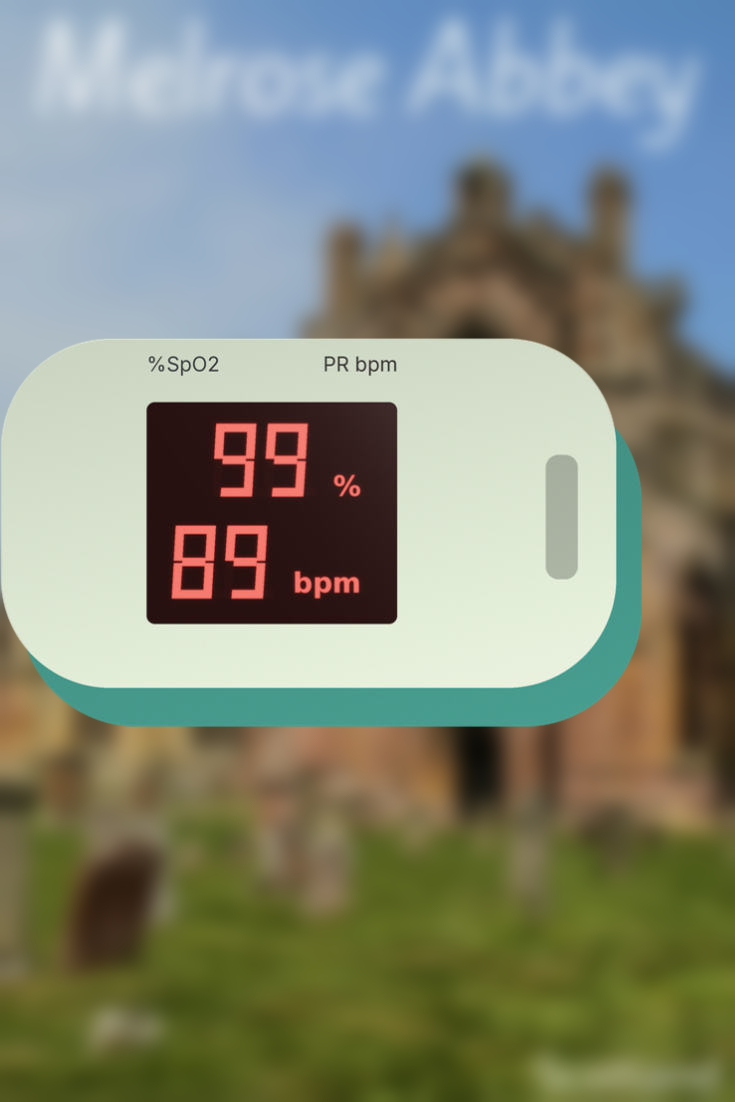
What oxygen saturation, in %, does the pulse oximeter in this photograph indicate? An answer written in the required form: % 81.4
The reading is % 99
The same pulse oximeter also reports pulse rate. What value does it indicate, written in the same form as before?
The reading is bpm 89
